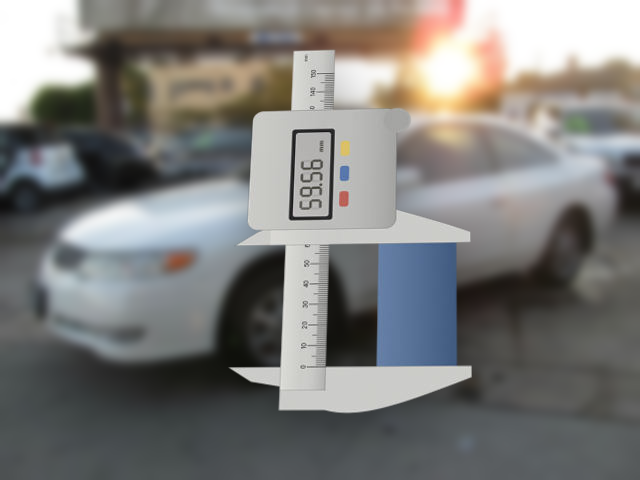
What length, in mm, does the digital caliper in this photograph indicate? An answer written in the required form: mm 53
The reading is mm 59.56
